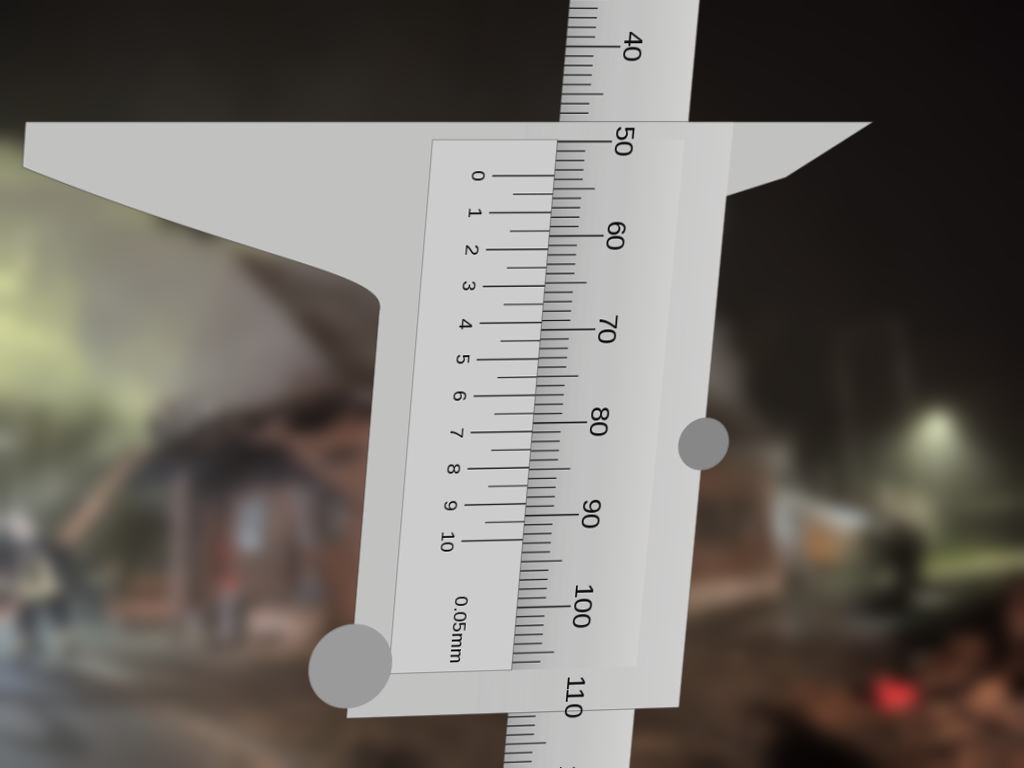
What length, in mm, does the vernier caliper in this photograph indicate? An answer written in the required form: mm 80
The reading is mm 53.6
